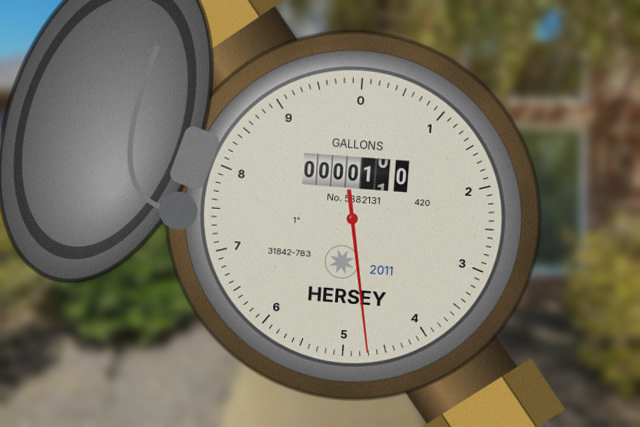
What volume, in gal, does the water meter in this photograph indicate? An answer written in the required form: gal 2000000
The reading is gal 104.7
